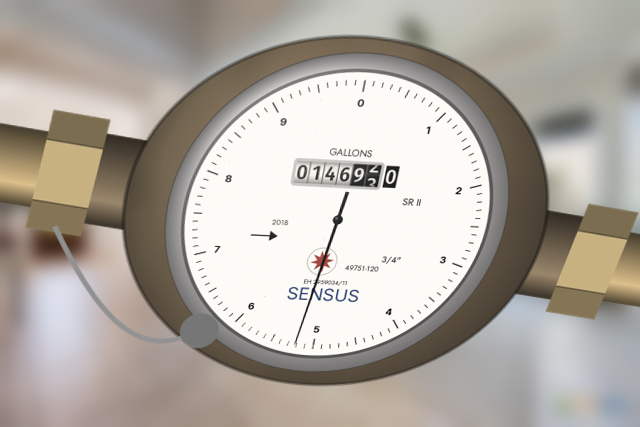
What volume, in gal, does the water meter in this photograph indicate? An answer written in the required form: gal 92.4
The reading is gal 146925.2
